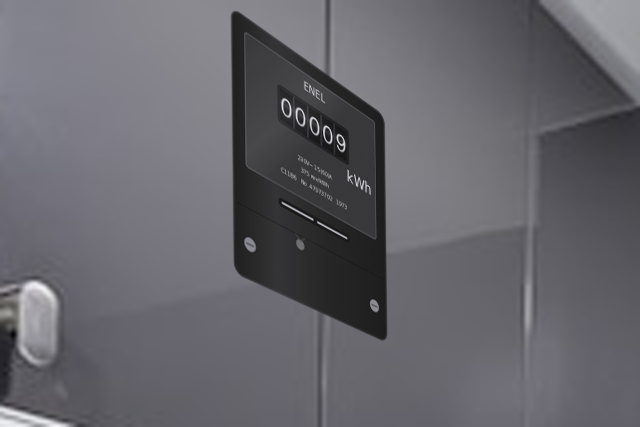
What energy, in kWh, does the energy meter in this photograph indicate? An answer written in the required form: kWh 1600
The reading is kWh 9
